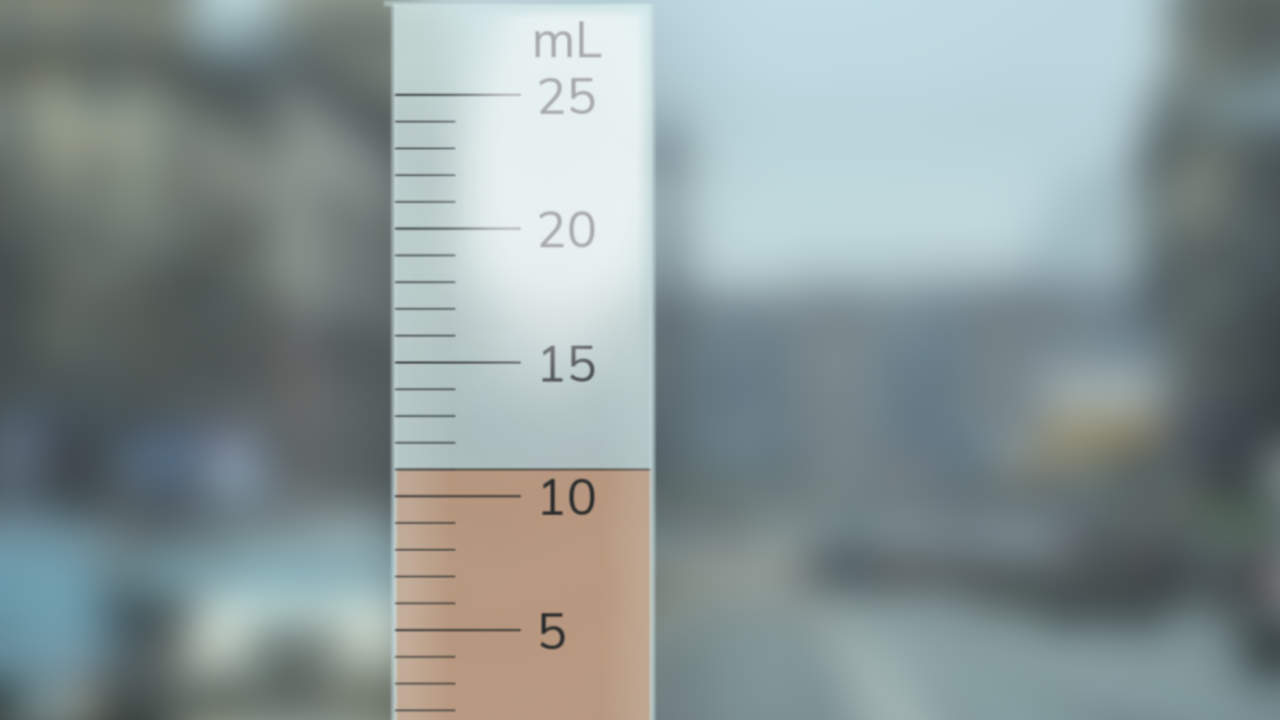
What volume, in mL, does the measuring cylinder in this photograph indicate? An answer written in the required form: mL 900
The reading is mL 11
